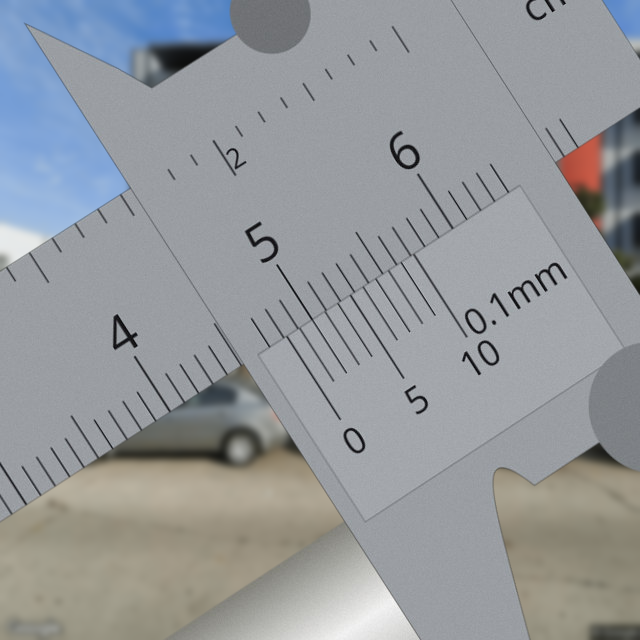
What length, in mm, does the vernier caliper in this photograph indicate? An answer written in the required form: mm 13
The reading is mm 48.2
